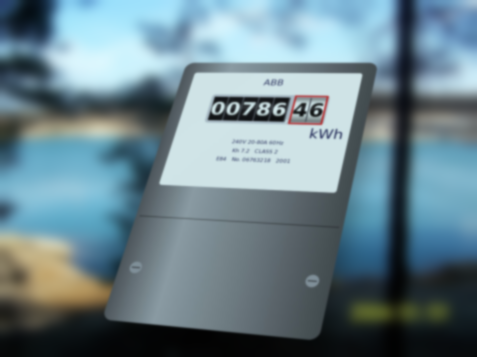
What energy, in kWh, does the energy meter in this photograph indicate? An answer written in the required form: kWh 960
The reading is kWh 786.46
